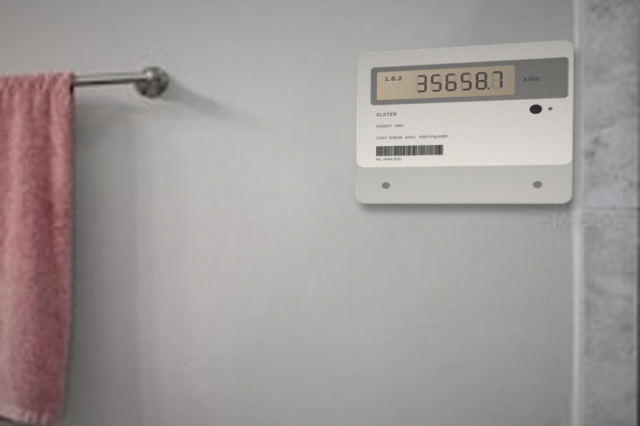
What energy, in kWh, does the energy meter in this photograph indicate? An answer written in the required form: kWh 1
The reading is kWh 35658.7
